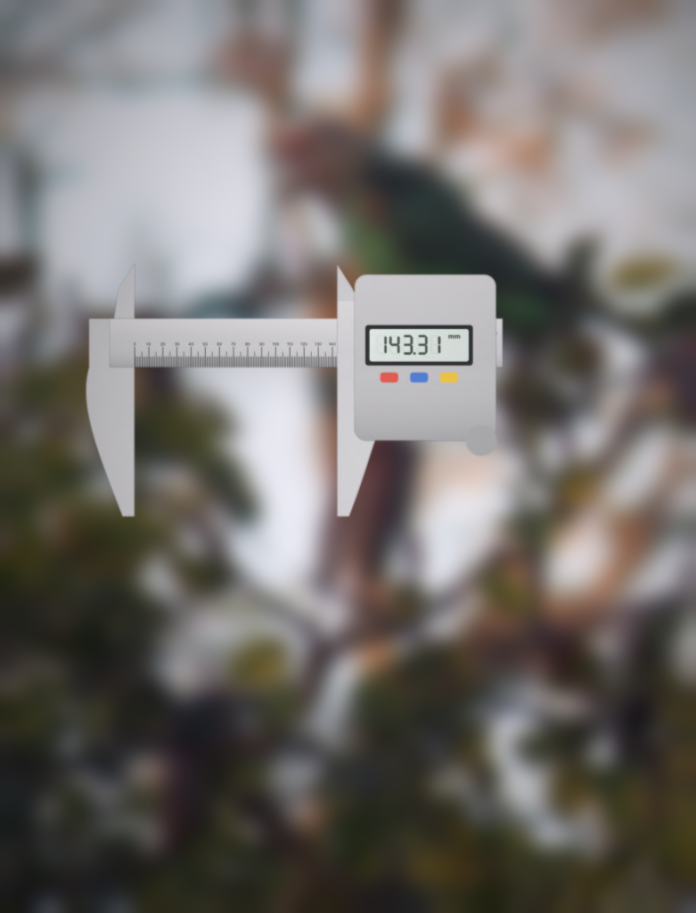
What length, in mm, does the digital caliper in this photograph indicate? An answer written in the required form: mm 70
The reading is mm 143.31
